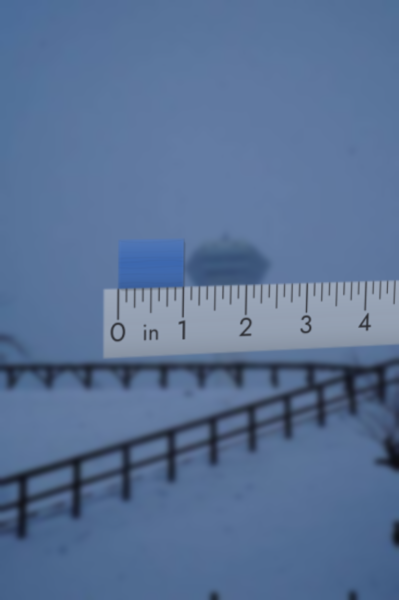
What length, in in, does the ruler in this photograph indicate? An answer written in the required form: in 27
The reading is in 1
